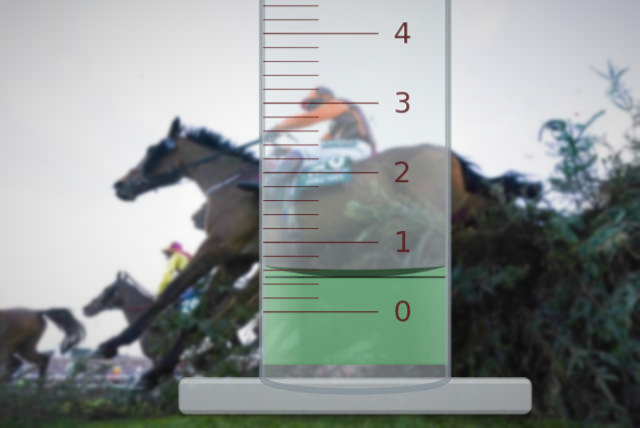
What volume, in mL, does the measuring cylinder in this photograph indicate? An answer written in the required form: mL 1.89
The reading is mL 0.5
